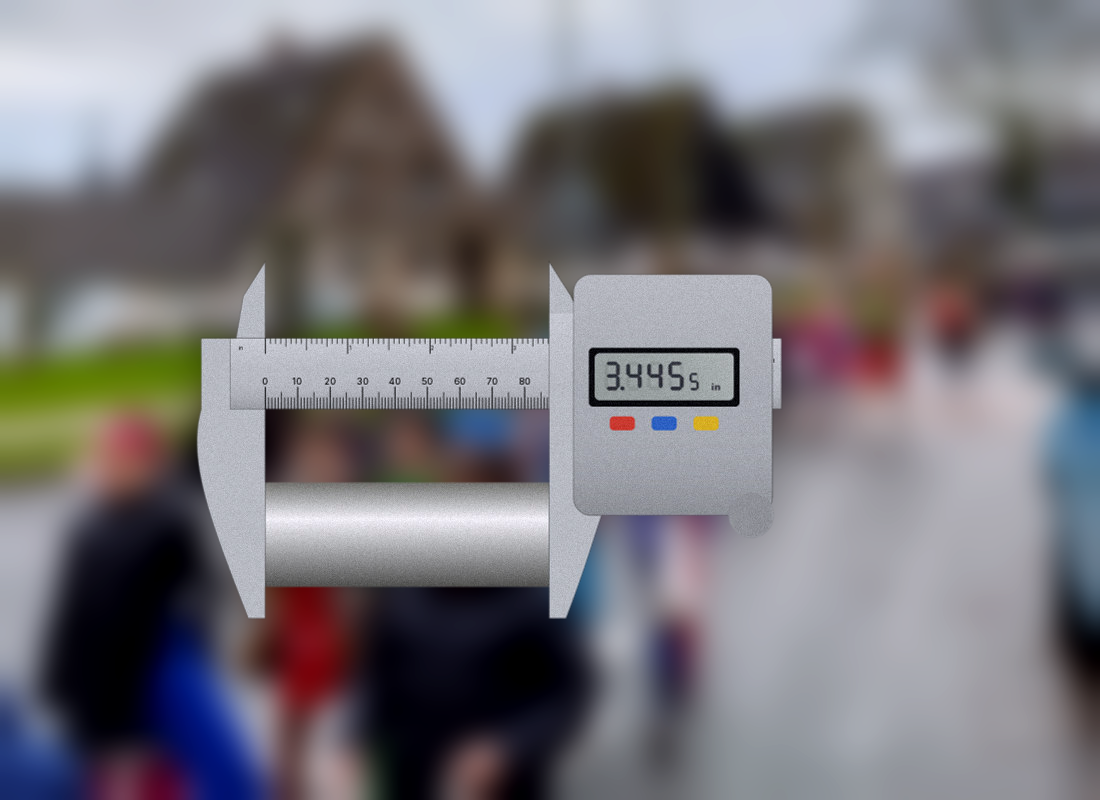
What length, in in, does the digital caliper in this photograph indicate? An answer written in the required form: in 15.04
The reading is in 3.4455
